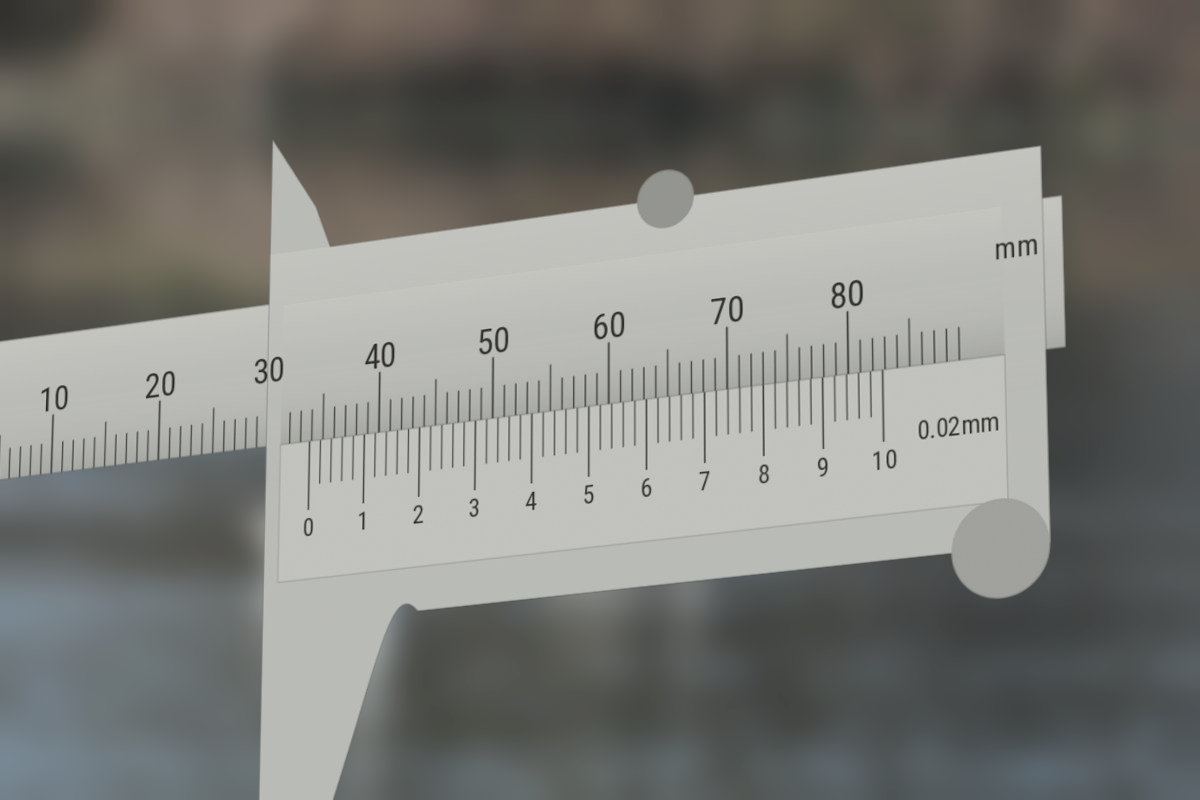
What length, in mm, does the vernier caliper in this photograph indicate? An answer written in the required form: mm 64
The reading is mm 33.8
